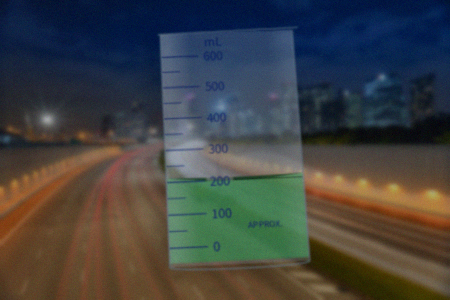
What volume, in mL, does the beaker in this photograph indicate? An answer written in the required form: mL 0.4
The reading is mL 200
